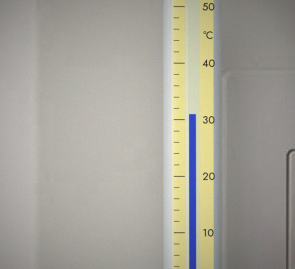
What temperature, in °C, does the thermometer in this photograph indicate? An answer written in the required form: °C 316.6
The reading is °C 31
